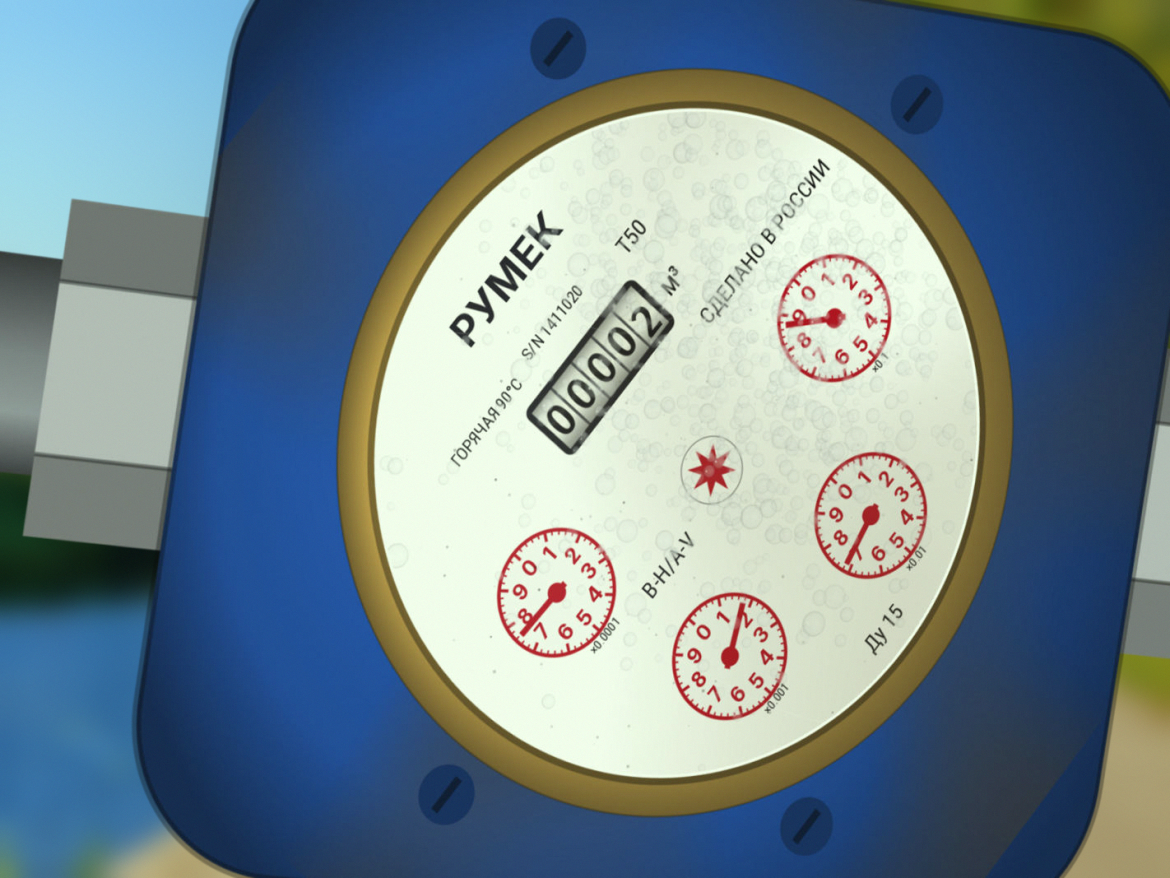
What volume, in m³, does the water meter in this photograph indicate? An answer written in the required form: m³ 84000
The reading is m³ 1.8717
